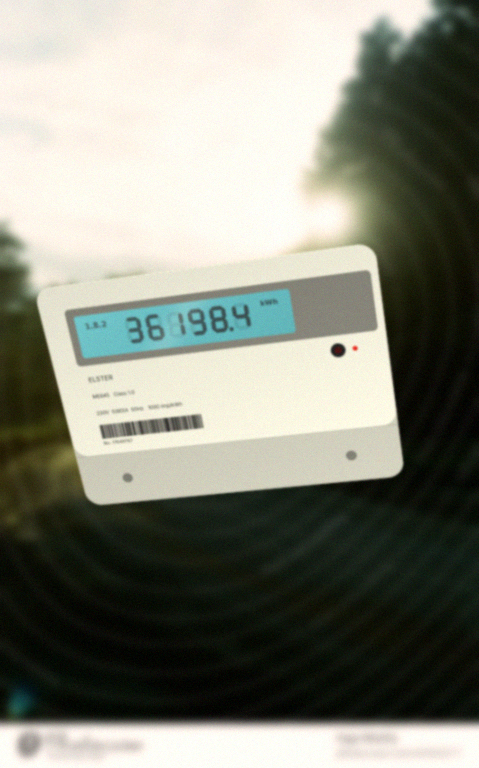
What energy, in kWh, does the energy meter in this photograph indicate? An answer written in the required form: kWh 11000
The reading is kWh 36198.4
